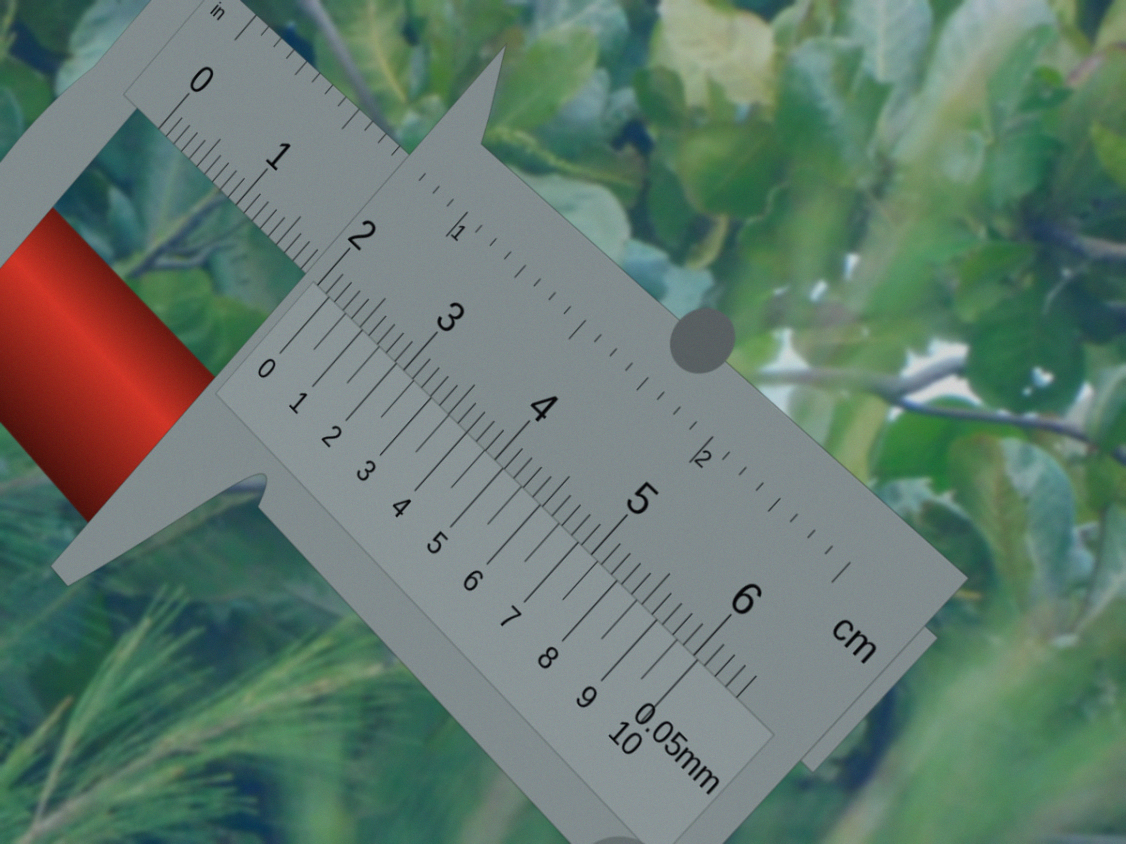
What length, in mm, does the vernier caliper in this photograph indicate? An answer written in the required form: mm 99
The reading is mm 21.4
